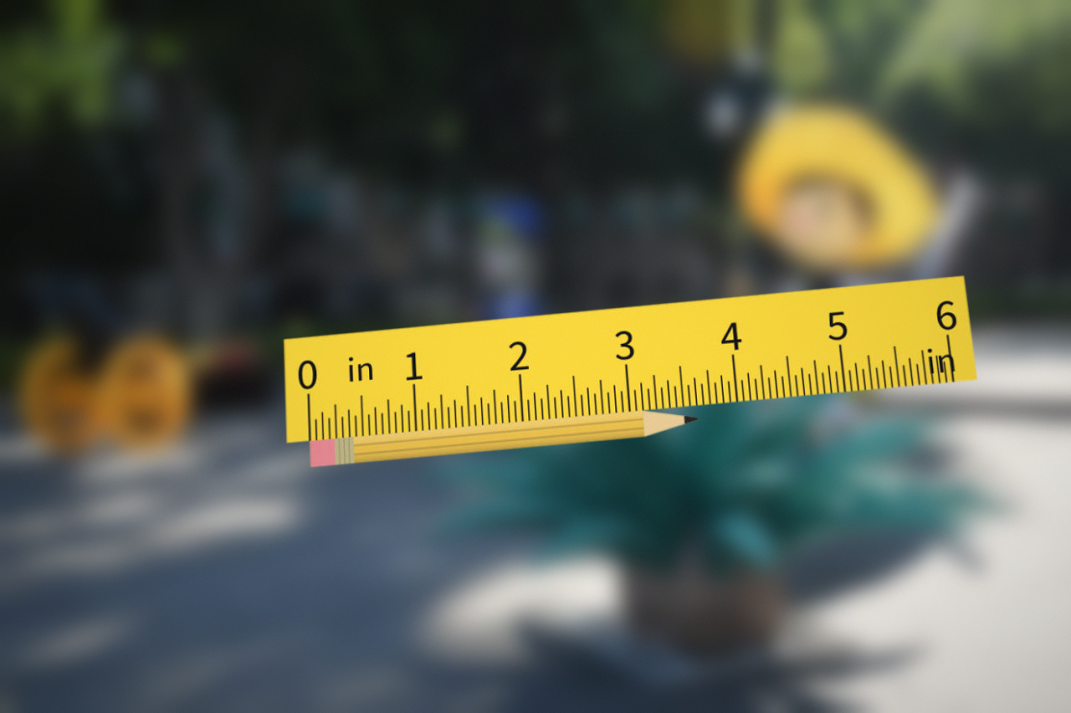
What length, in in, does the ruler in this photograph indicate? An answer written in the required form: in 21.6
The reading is in 3.625
